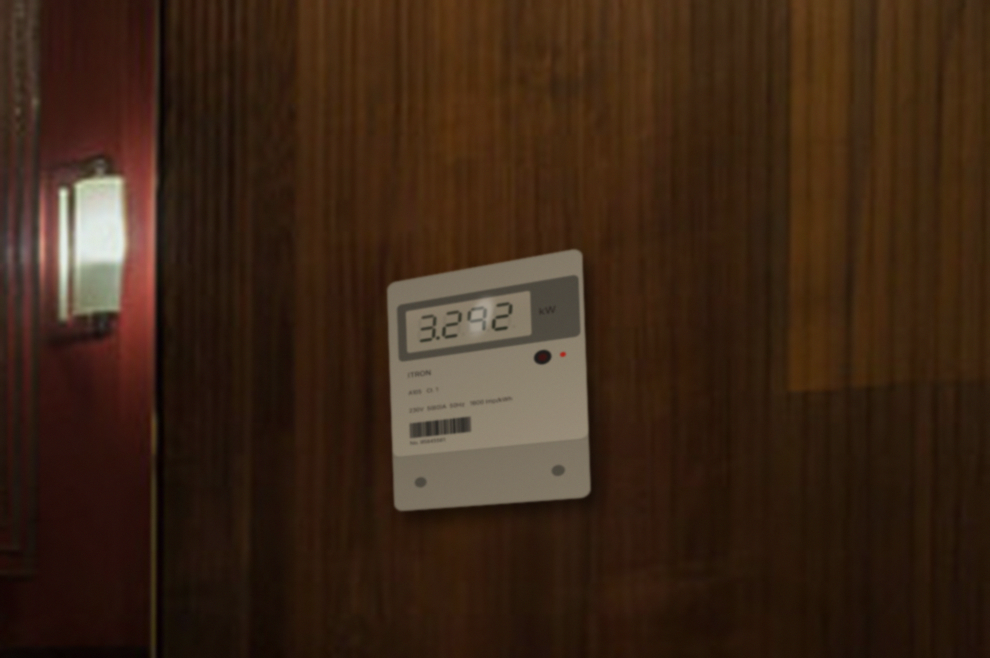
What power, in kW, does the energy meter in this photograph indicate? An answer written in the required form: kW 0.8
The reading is kW 3.292
